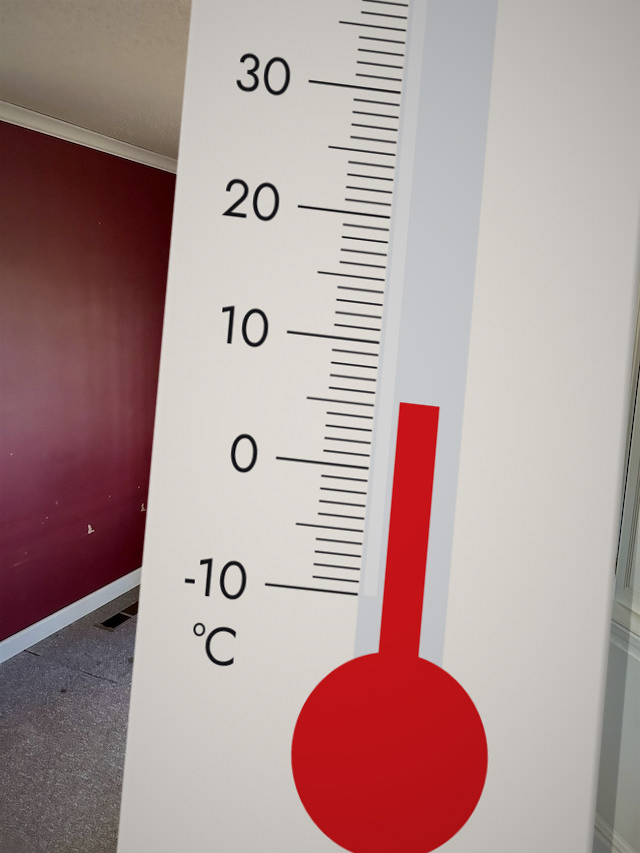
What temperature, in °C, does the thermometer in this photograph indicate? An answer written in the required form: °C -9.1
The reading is °C 5.5
